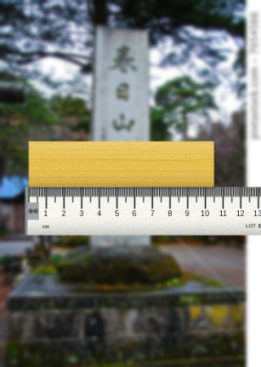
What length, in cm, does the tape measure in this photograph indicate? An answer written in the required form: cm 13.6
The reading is cm 10.5
